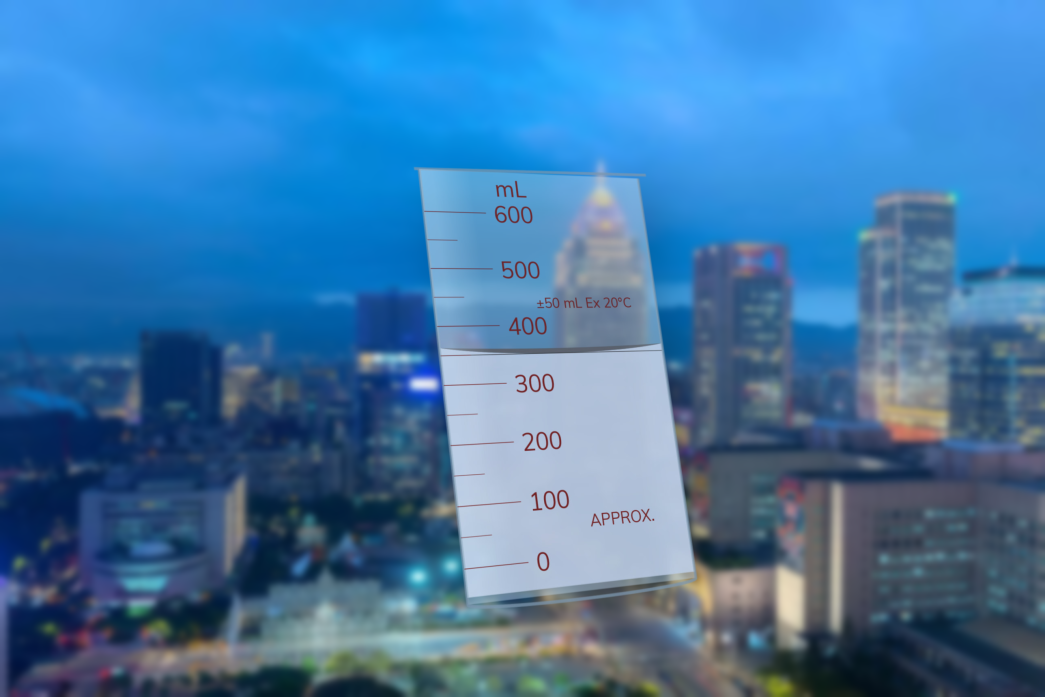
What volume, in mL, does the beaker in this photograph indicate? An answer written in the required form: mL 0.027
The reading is mL 350
